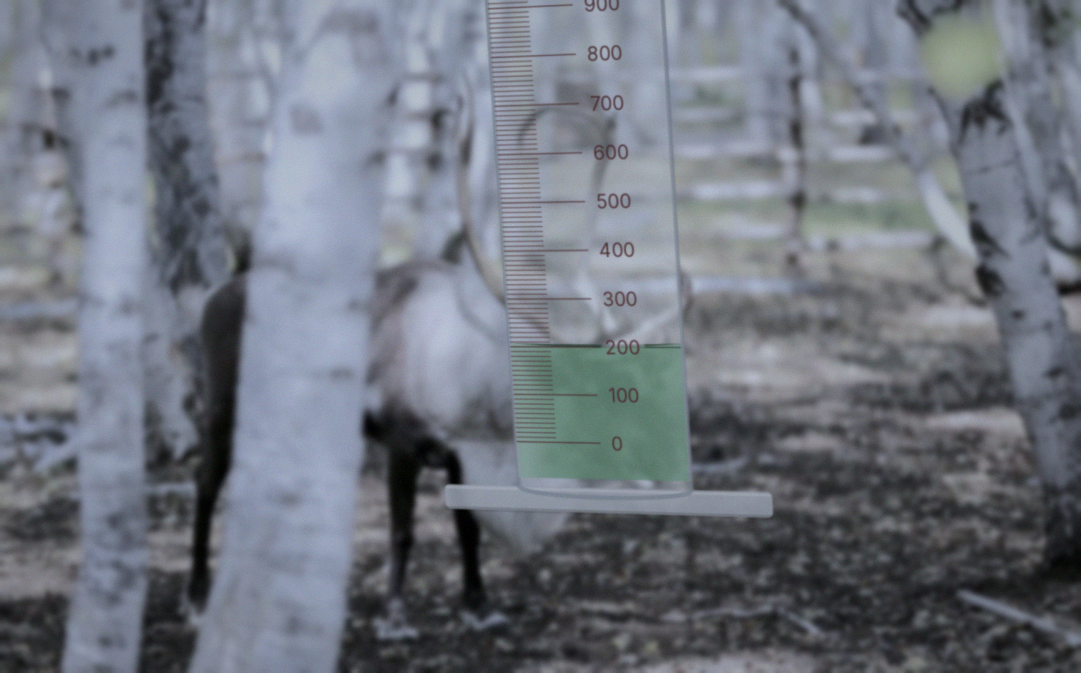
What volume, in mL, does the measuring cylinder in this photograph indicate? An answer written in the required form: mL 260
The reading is mL 200
